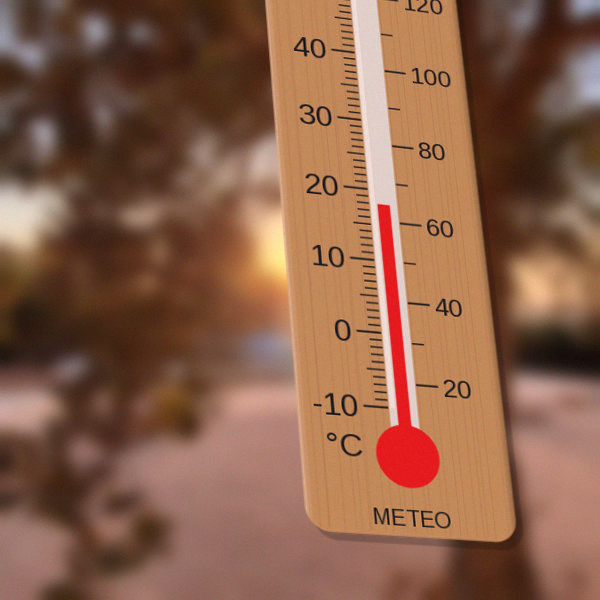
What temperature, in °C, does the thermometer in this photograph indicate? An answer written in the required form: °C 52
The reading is °C 18
